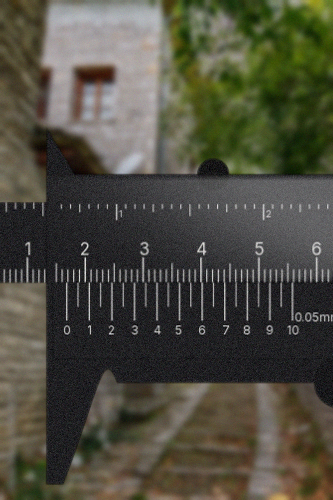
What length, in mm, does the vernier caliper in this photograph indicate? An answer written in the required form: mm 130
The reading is mm 16.8
